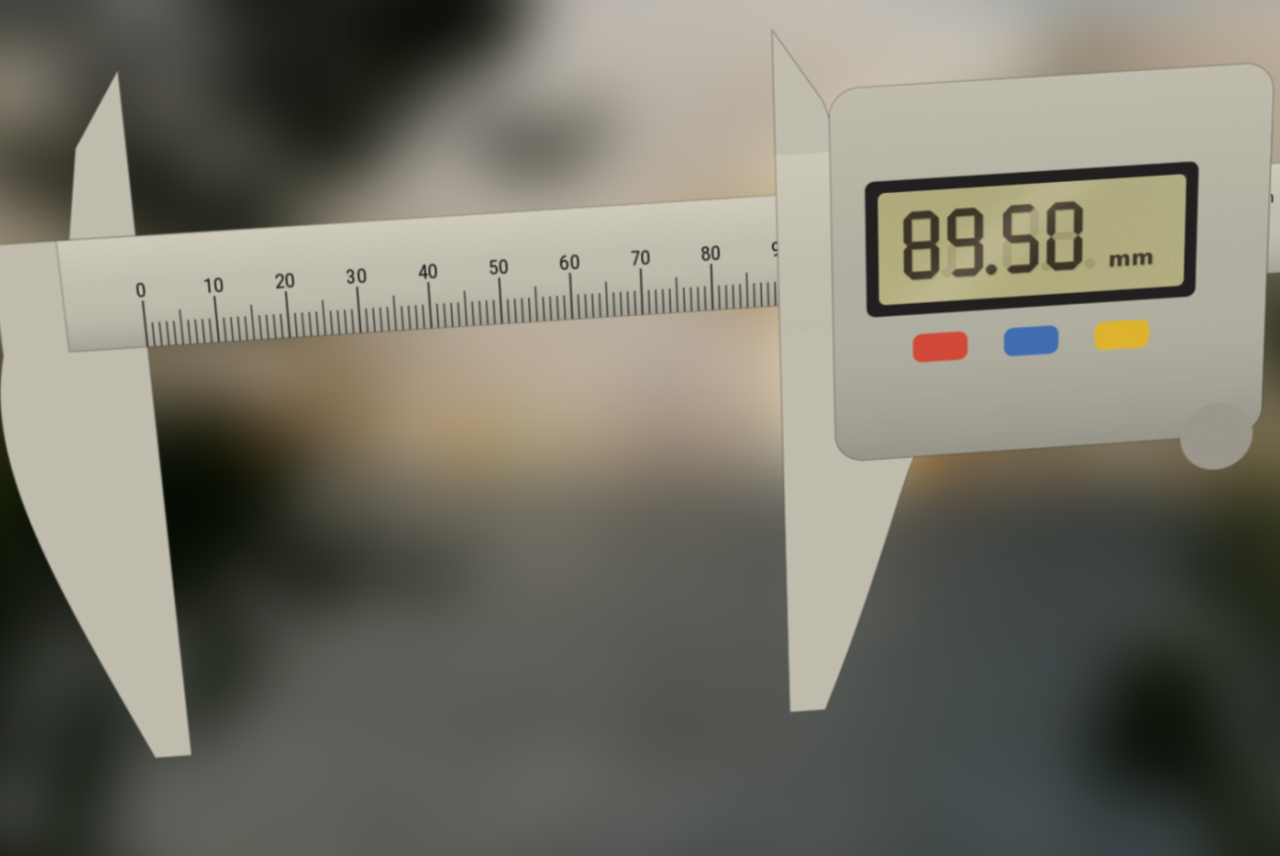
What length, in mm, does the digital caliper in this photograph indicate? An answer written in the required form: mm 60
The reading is mm 89.50
